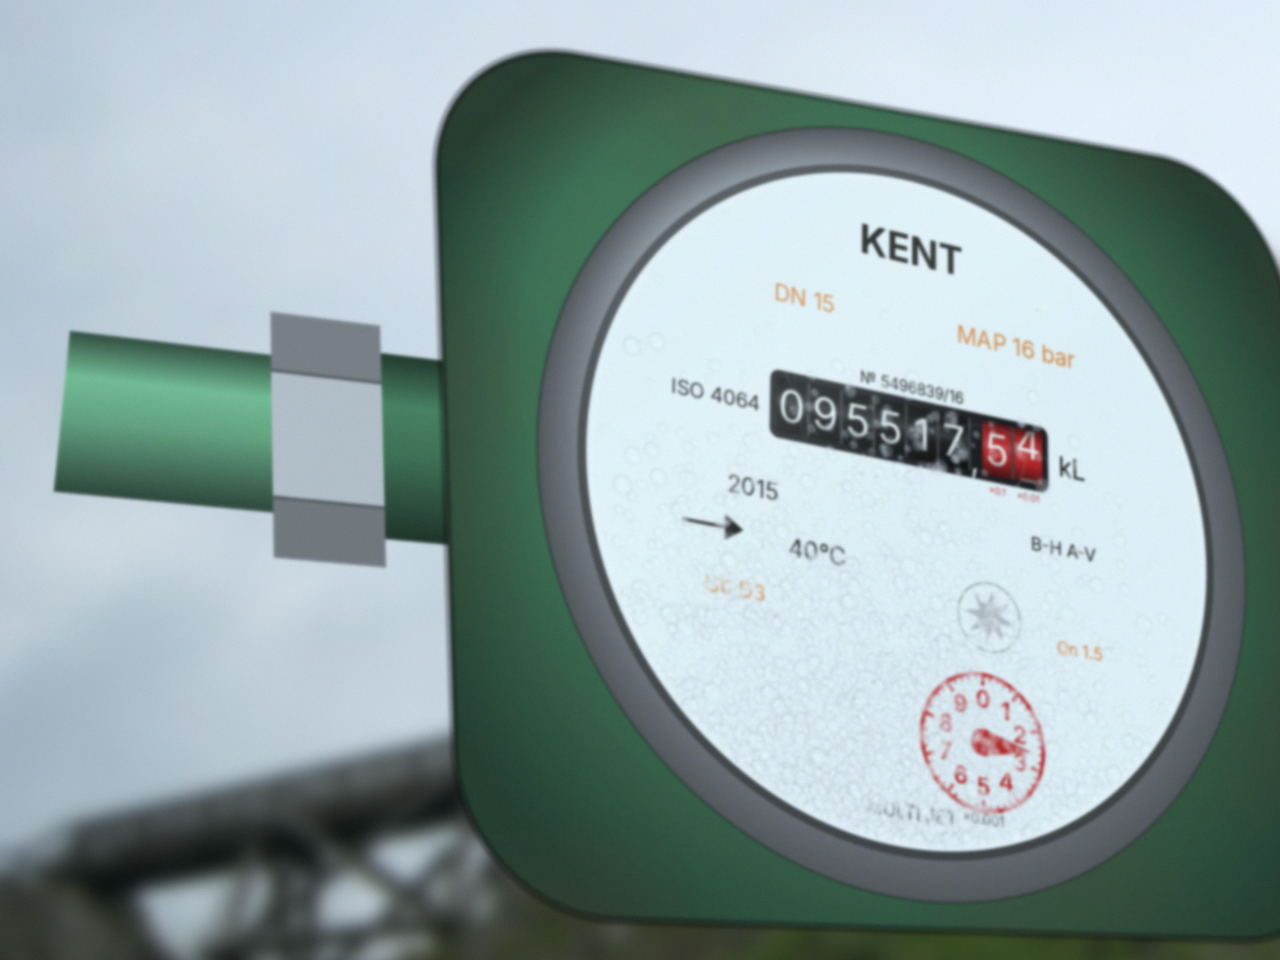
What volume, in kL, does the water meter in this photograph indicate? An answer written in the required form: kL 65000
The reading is kL 95517.542
